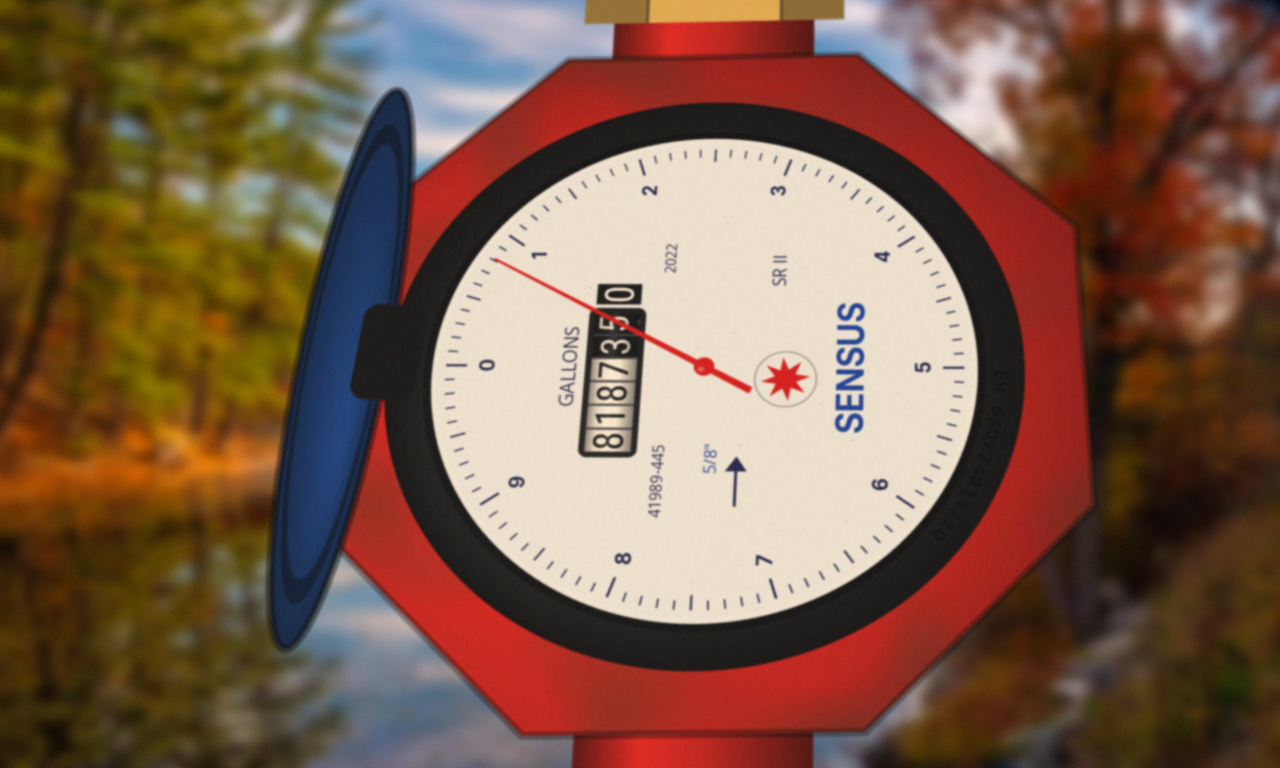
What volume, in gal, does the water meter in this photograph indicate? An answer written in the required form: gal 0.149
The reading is gal 8187350.8
